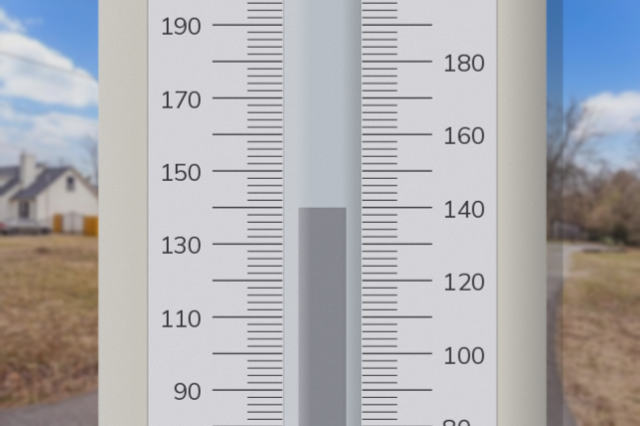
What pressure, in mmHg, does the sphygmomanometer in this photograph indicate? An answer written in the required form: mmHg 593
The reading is mmHg 140
